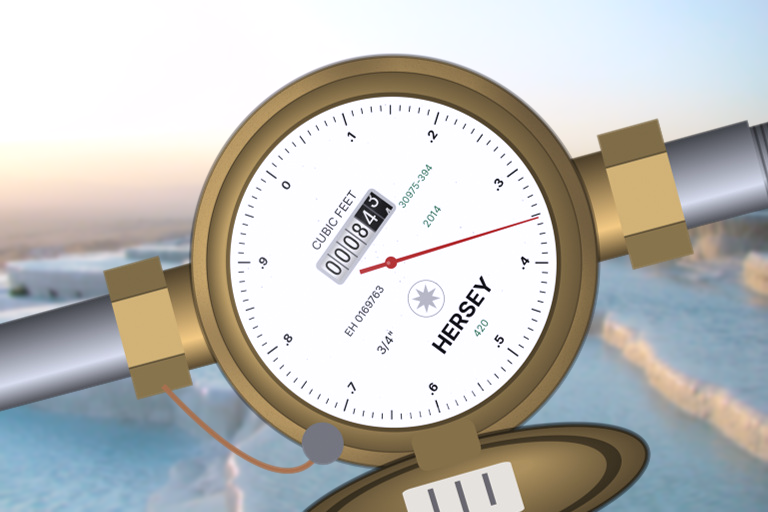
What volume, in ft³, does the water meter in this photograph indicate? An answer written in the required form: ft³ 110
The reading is ft³ 843.35
